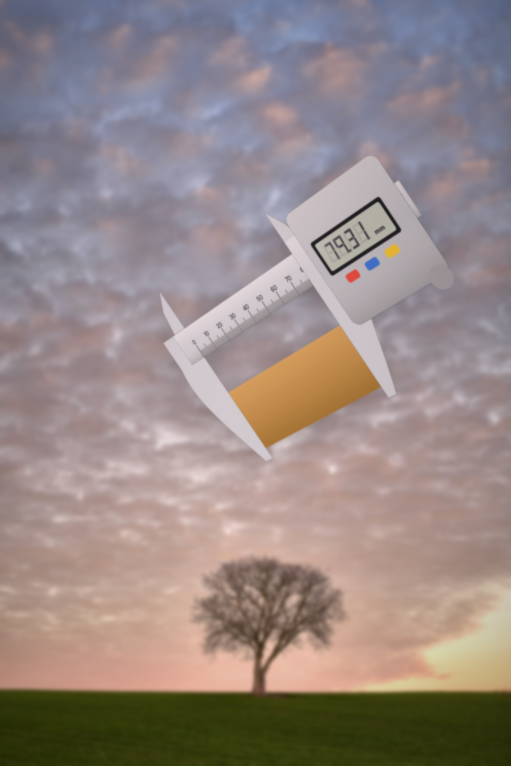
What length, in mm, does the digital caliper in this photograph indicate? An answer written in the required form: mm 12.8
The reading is mm 79.31
